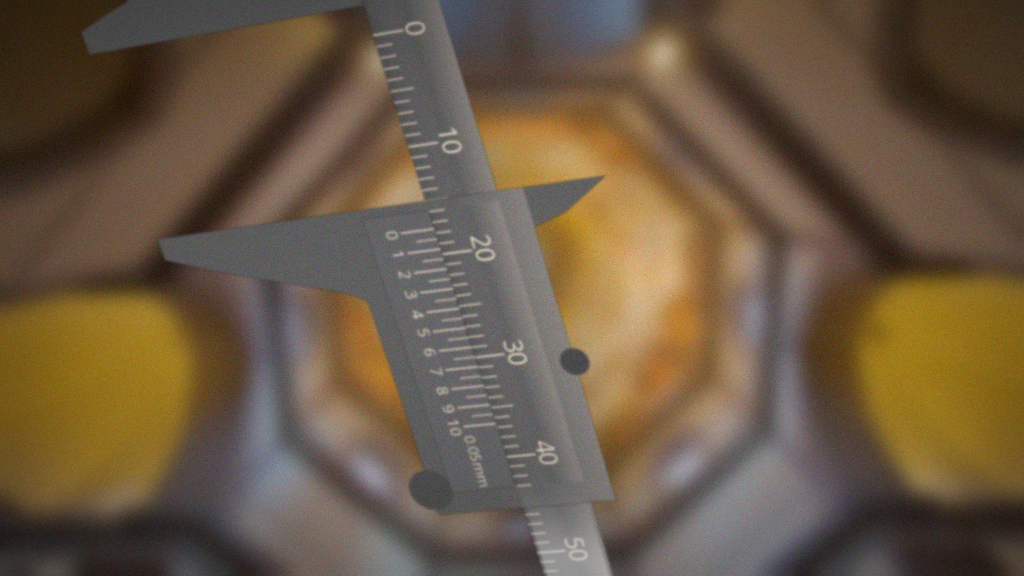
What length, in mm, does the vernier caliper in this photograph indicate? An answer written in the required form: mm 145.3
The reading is mm 17.6
